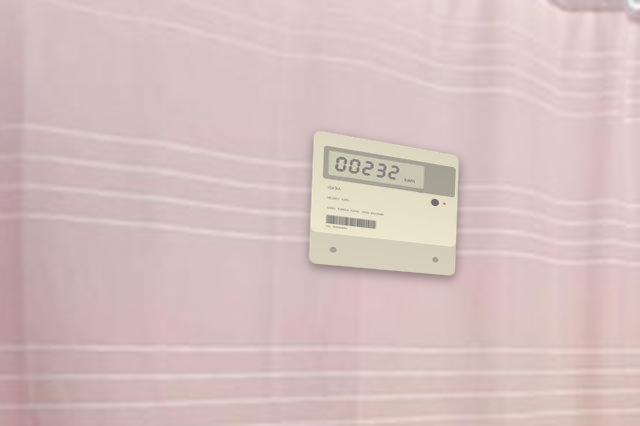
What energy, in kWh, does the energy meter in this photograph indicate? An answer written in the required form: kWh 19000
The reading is kWh 232
